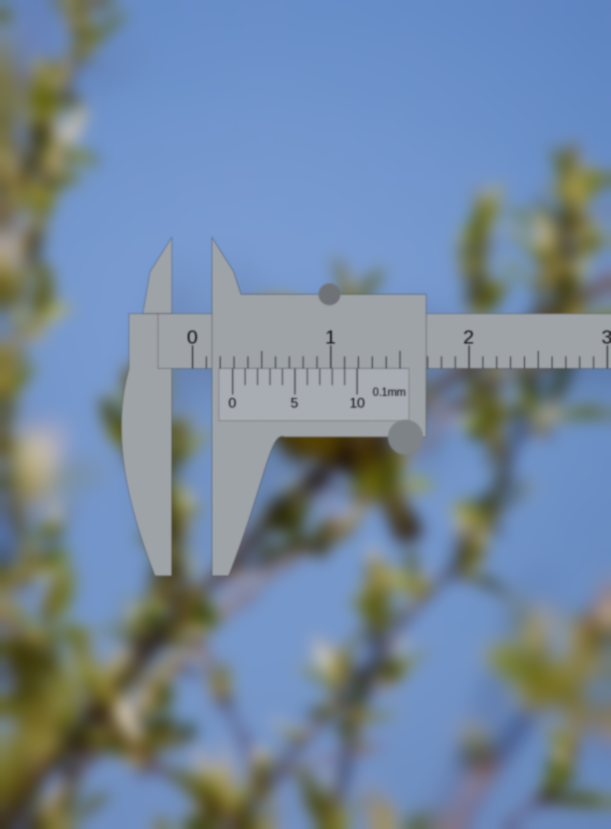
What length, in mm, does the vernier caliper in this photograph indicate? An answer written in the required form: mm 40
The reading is mm 2.9
